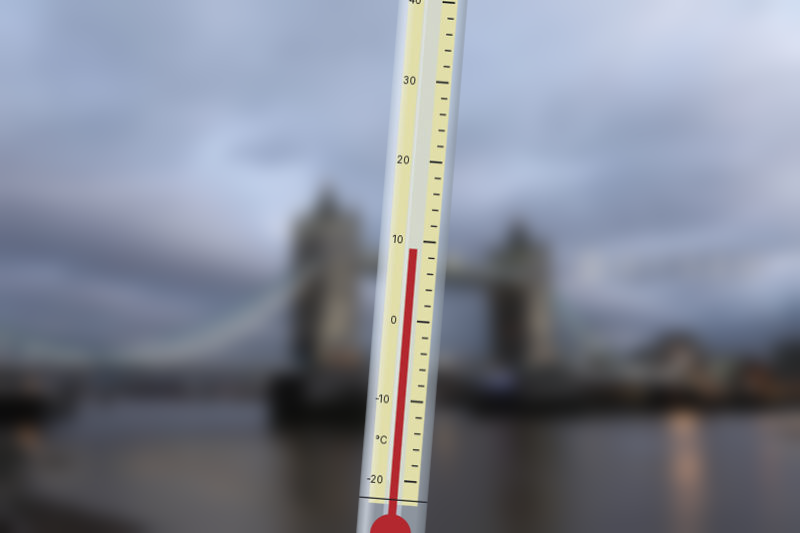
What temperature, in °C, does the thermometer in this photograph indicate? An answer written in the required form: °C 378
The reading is °C 9
